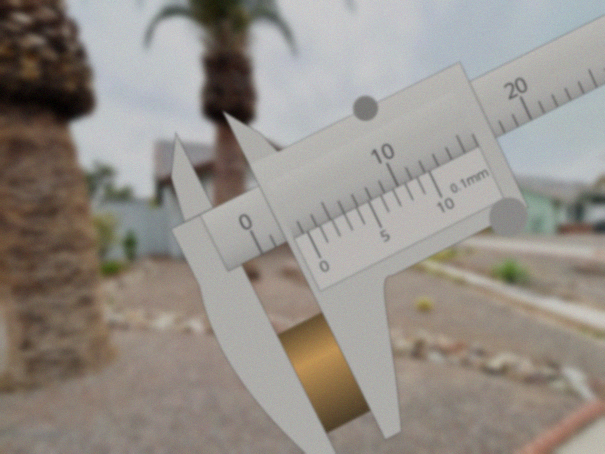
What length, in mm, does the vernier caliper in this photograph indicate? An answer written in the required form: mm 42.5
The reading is mm 3.3
